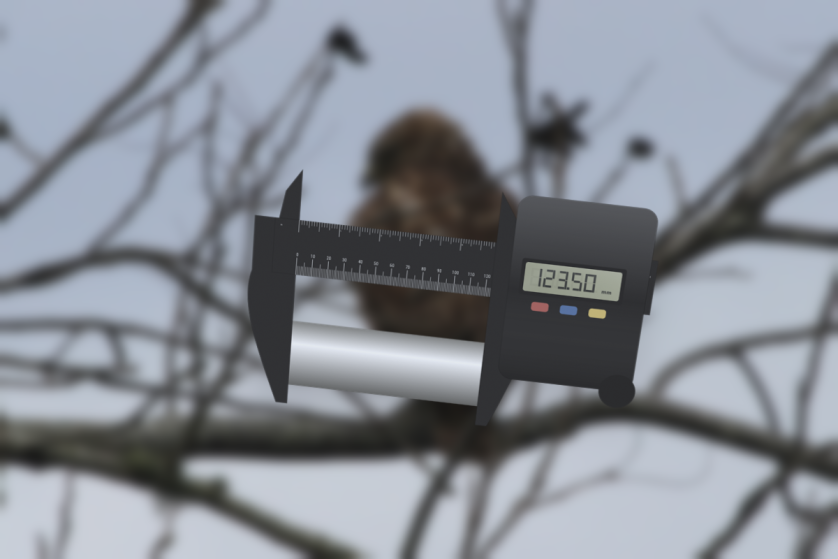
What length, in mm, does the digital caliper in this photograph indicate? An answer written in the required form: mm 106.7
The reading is mm 123.50
